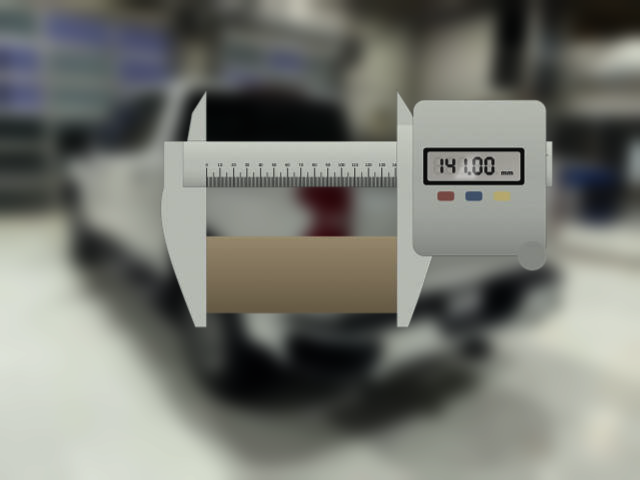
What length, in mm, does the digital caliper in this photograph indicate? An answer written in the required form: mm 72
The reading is mm 141.00
